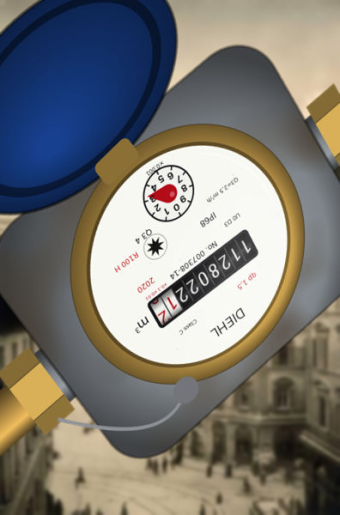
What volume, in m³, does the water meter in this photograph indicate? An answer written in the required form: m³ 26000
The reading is m³ 1128022.123
